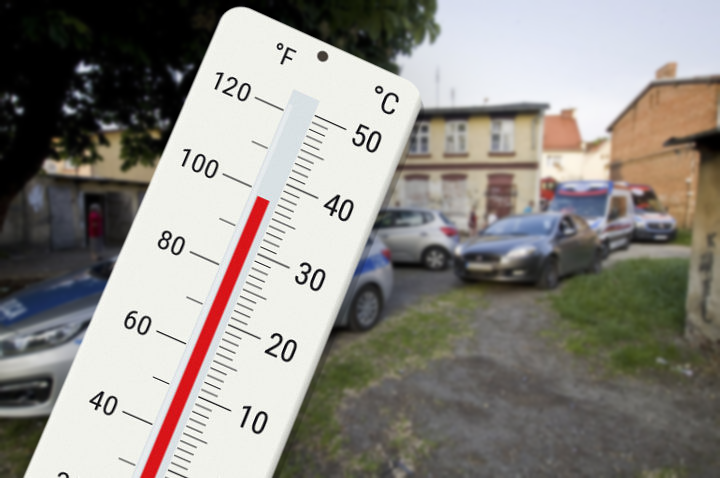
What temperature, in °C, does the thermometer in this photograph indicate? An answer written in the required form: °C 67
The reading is °C 37
